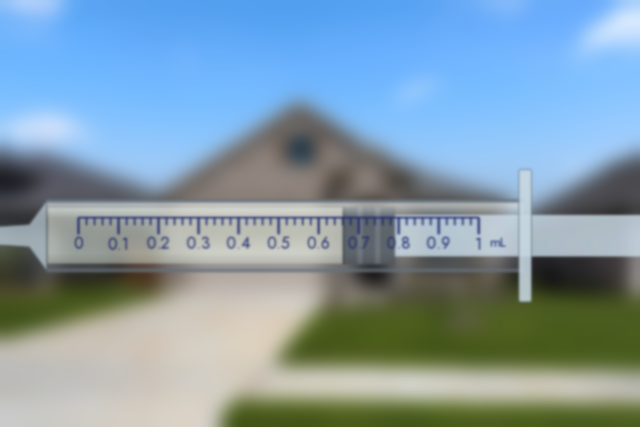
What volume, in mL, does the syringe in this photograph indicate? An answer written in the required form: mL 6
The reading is mL 0.66
